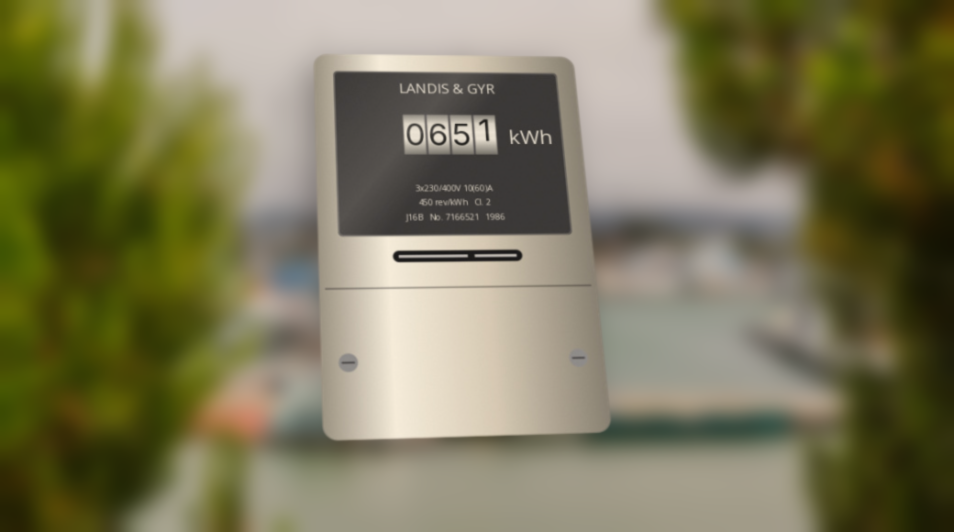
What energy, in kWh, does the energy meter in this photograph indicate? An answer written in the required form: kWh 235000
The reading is kWh 651
